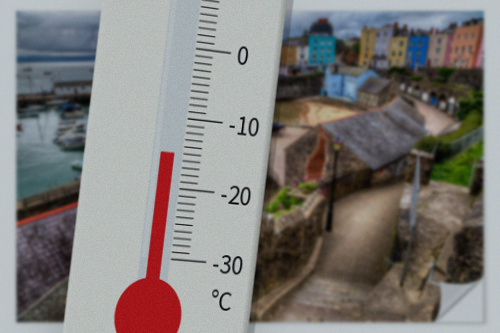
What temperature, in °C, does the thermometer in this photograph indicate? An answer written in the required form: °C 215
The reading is °C -15
